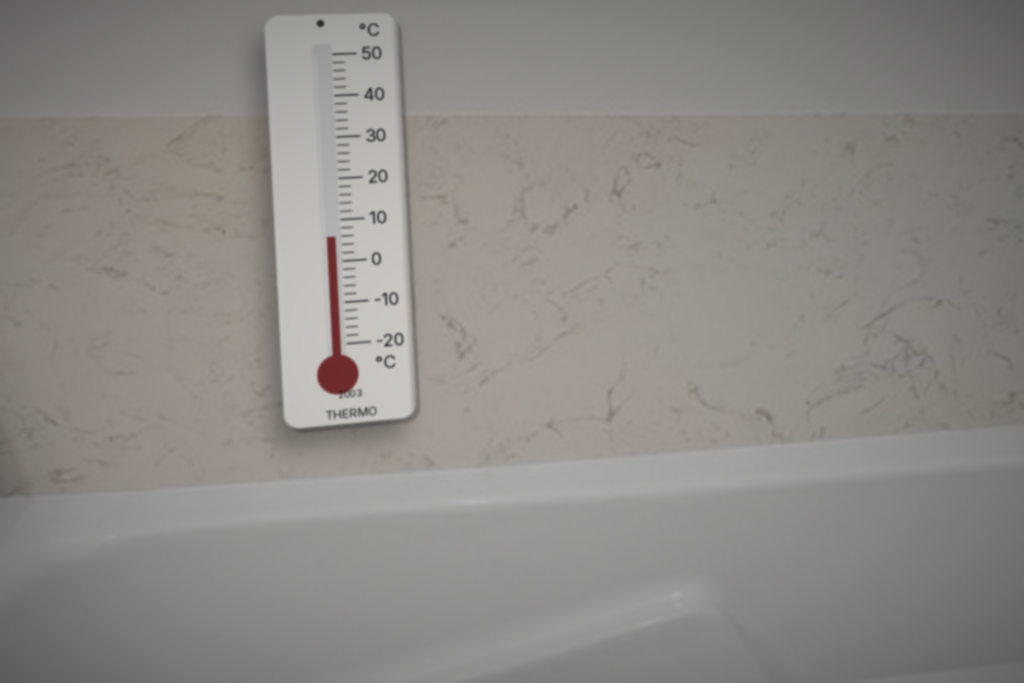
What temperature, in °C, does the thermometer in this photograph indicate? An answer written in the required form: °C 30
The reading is °C 6
